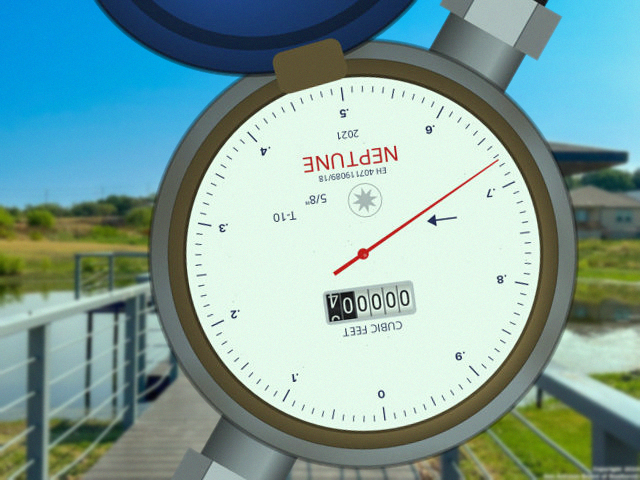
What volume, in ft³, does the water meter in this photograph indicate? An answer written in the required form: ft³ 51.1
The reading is ft³ 3.67
